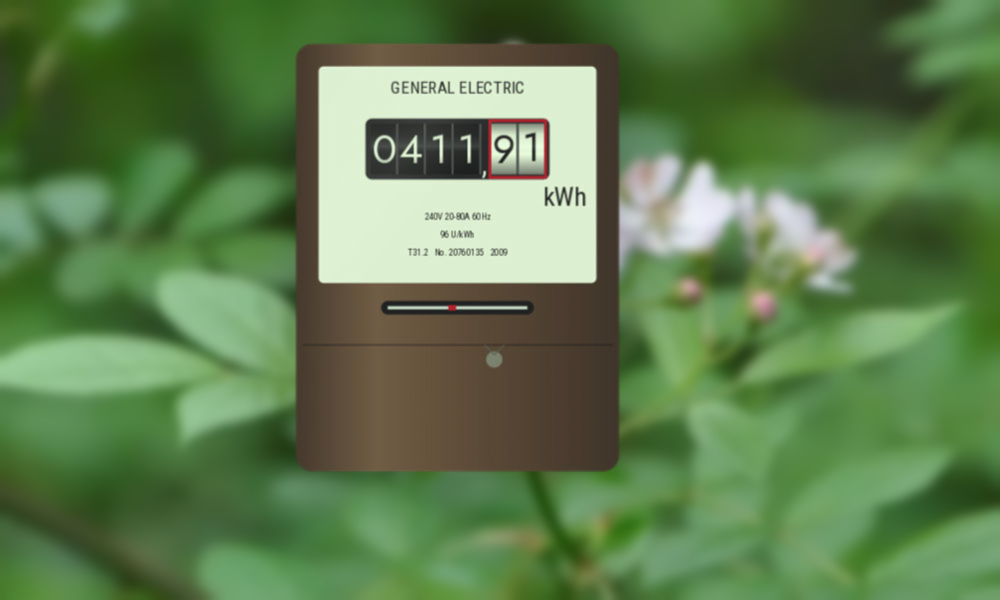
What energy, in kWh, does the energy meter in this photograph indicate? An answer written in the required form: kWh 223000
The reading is kWh 411.91
